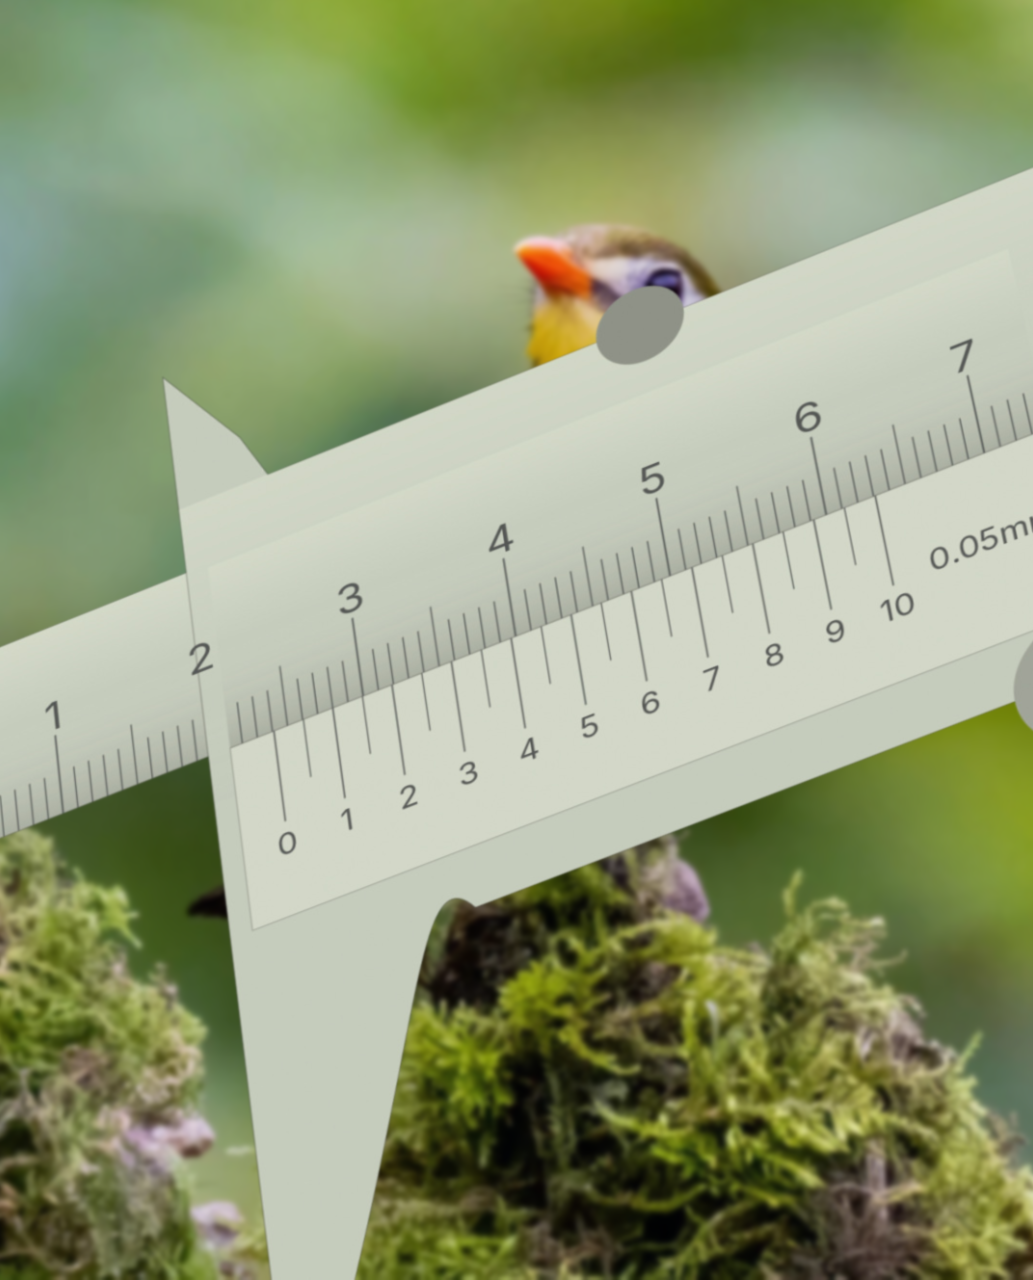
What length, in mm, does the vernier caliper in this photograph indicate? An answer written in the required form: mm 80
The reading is mm 24.1
